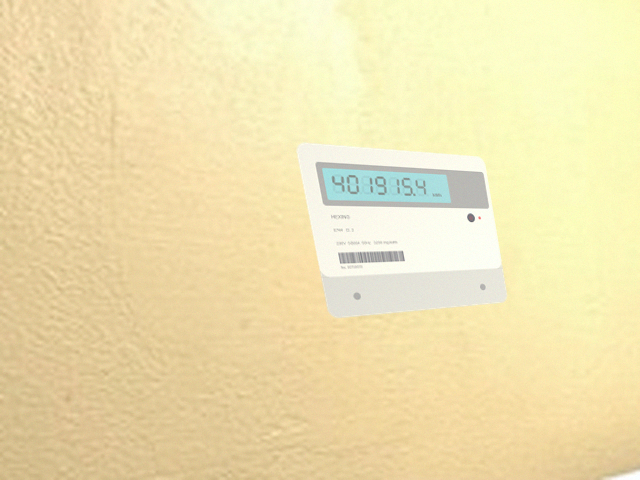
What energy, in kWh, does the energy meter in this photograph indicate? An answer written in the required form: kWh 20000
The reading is kWh 401915.4
